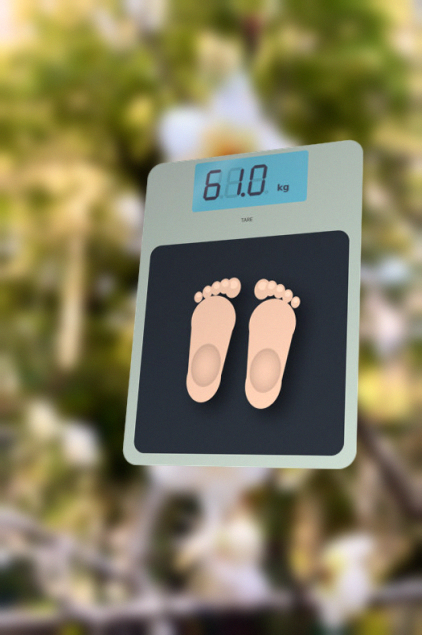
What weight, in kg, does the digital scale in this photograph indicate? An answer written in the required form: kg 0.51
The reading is kg 61.0
